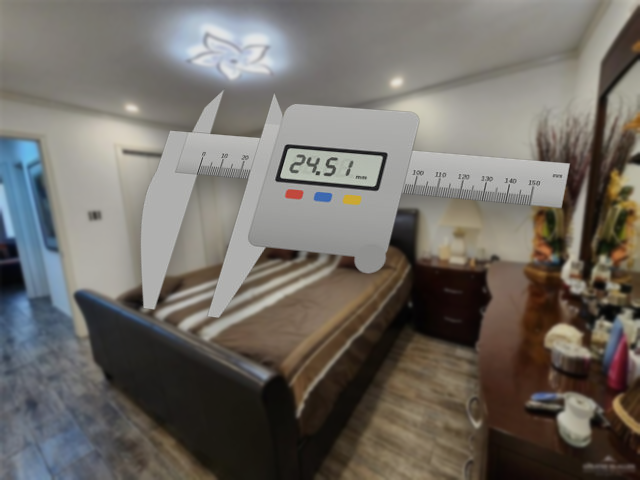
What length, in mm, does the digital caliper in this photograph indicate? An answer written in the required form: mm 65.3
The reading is mm 24.51
